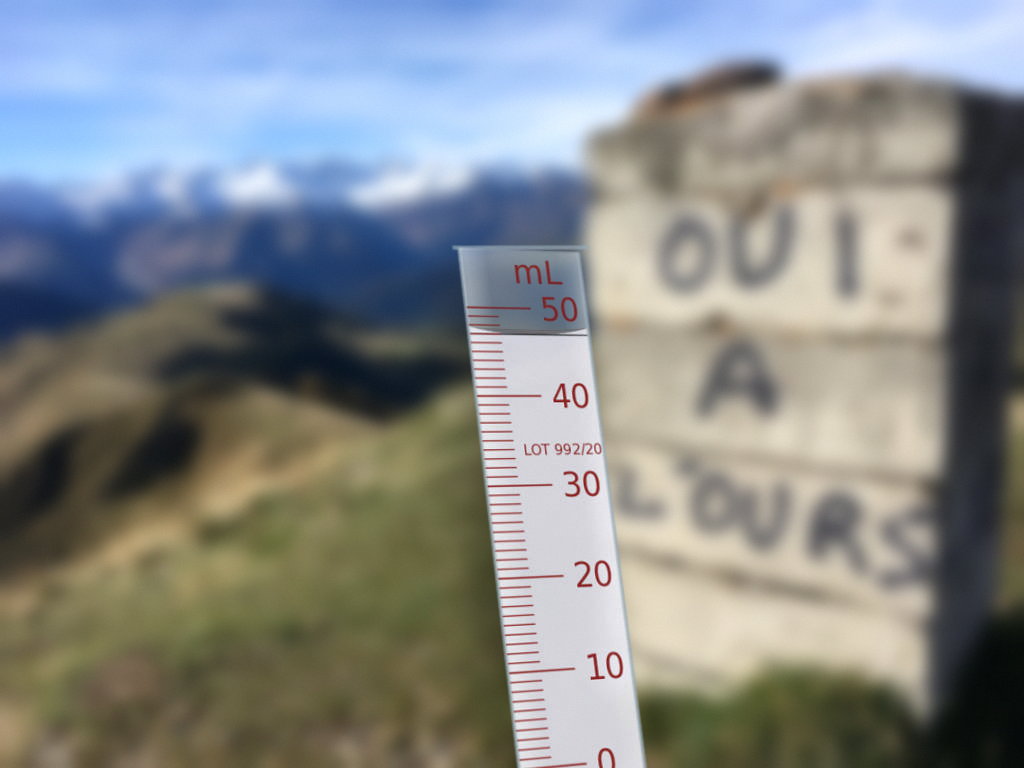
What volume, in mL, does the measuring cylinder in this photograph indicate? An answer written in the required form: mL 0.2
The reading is mL 47
